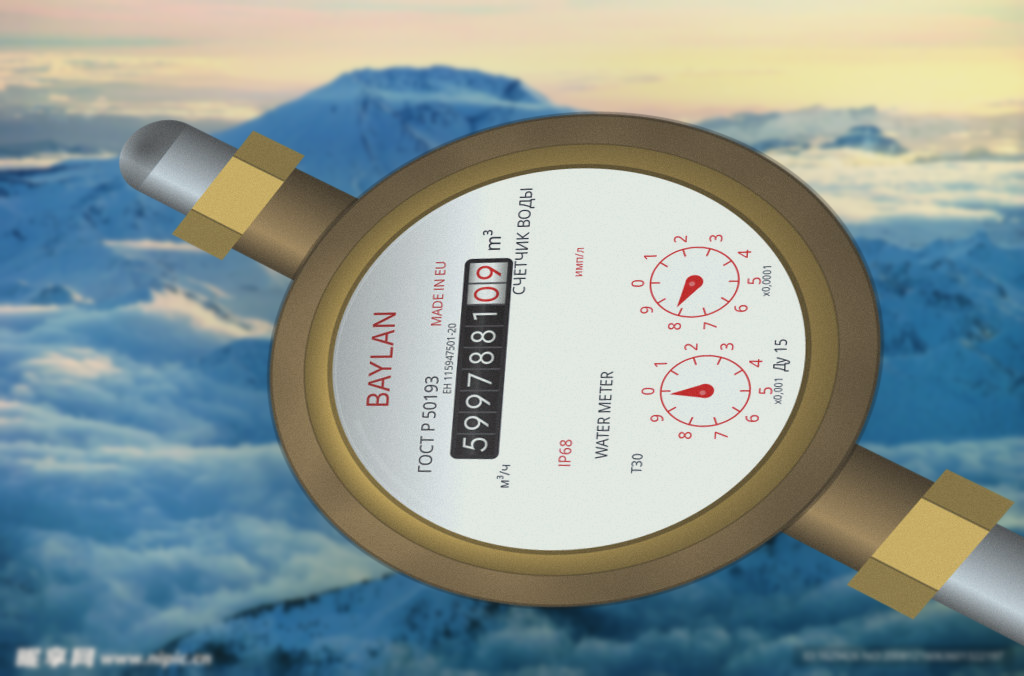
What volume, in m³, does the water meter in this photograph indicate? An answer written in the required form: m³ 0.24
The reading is m³ 5997881.0898
